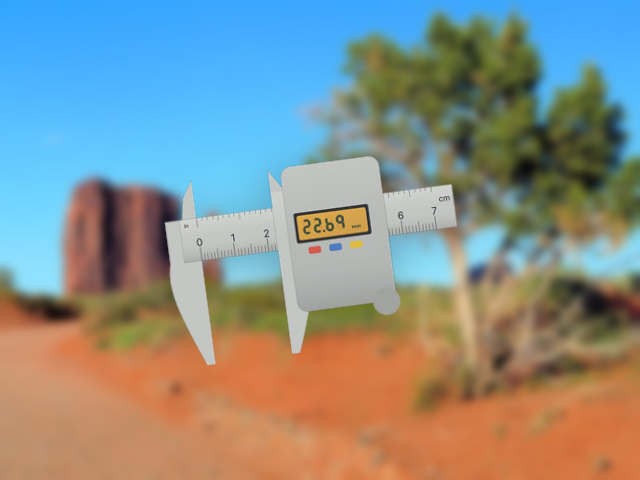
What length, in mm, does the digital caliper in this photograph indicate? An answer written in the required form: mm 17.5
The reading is mm 22.69
